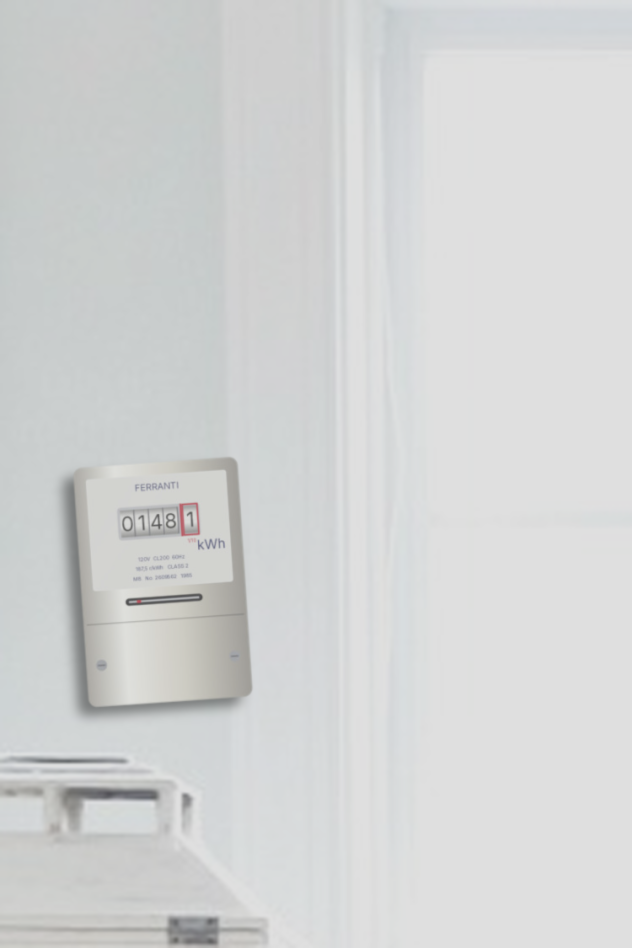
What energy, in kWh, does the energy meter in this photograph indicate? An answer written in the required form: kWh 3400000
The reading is kWh 148.1
